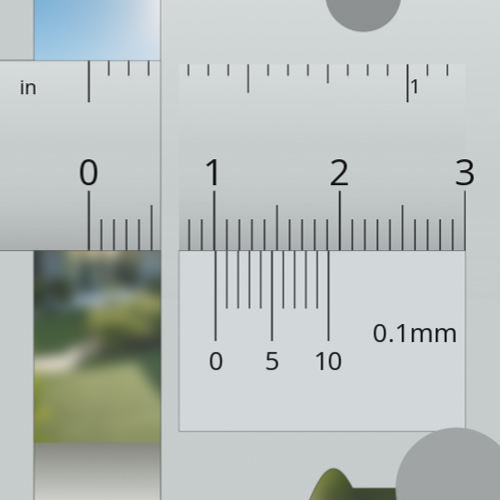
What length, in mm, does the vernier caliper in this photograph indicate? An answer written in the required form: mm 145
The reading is mm 10.1
